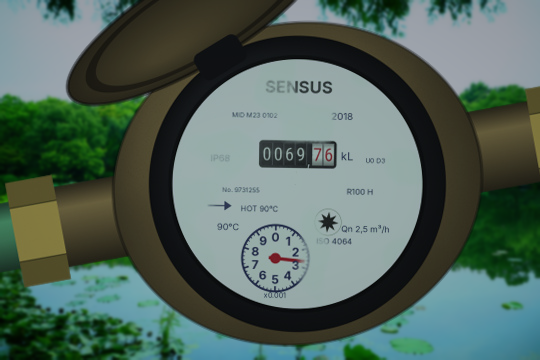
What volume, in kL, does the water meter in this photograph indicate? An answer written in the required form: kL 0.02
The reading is kL 69.762
